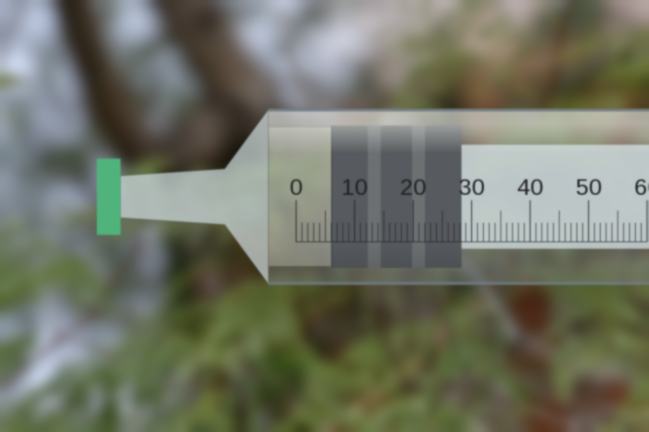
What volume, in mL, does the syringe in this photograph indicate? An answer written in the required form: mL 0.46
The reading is mL 6
